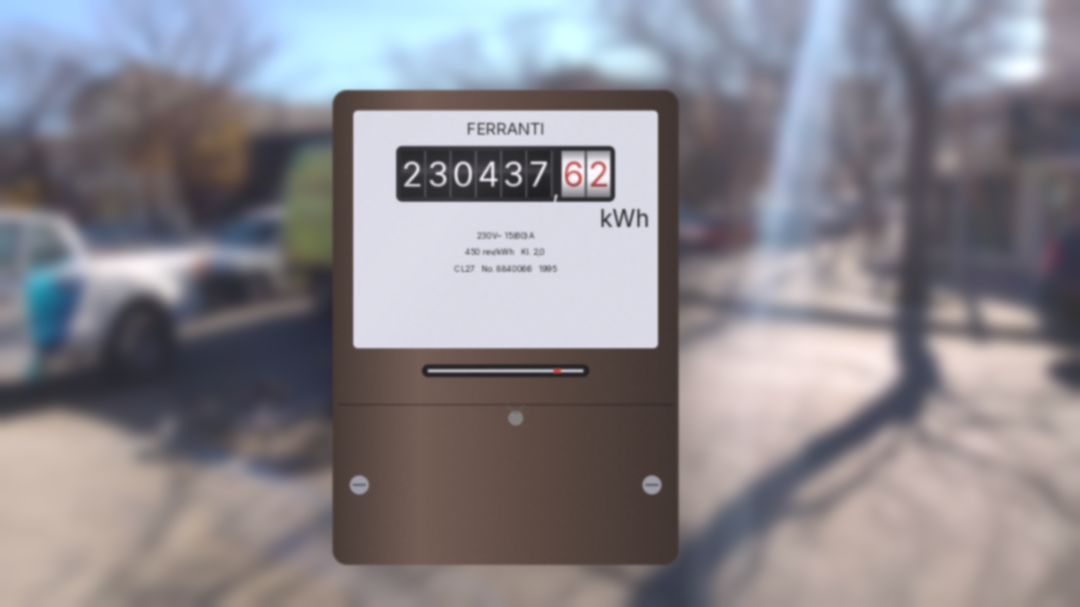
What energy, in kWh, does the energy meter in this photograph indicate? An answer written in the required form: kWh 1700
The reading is kWh 230437.62
